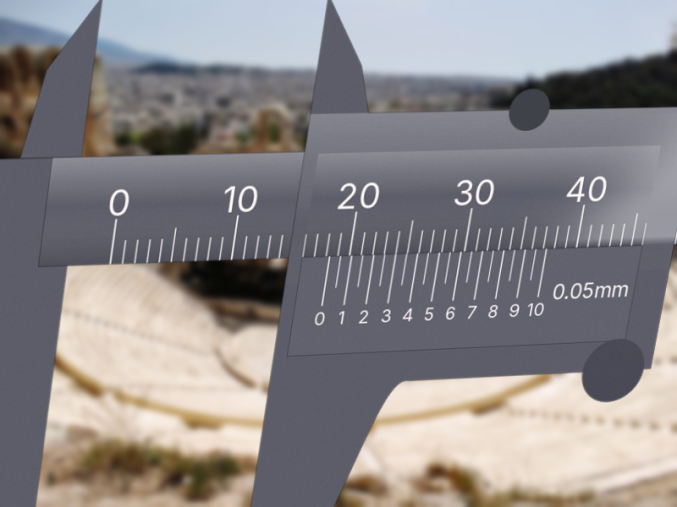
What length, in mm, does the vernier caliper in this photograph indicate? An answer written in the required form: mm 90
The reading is mm 18.3
